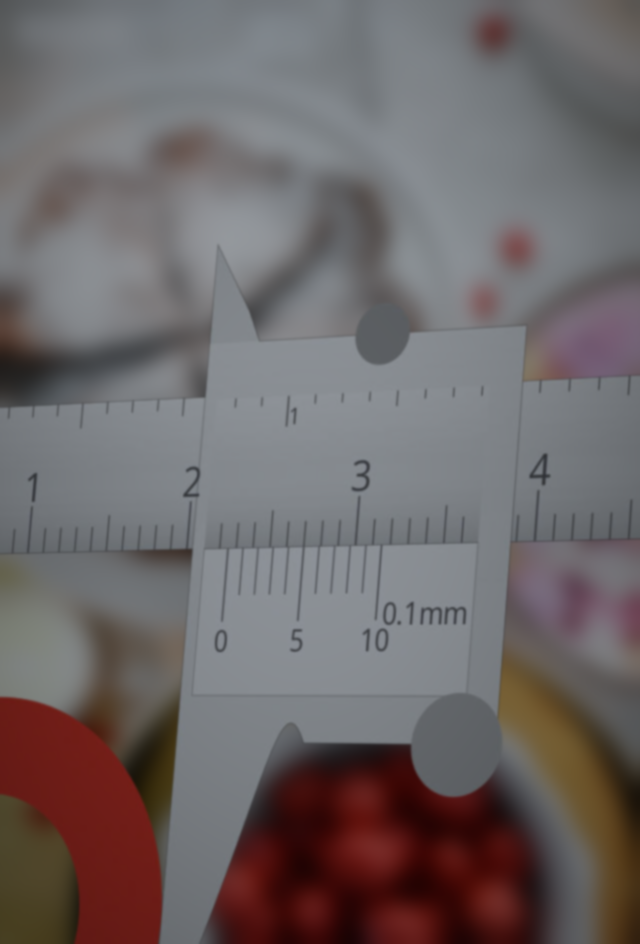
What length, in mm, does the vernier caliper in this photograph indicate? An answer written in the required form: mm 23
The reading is mm 22.5
